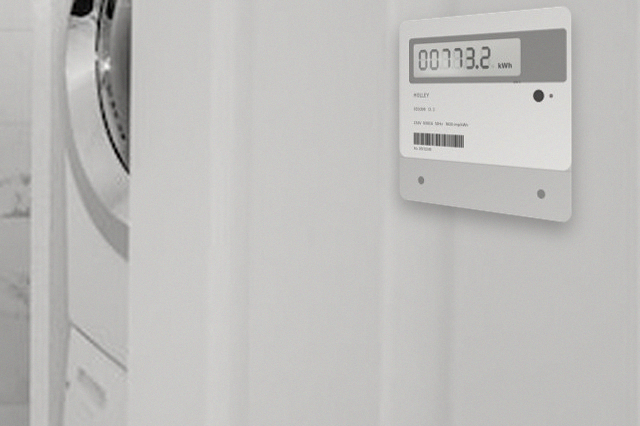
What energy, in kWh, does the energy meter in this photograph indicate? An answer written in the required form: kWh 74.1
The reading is kWh 773.2
